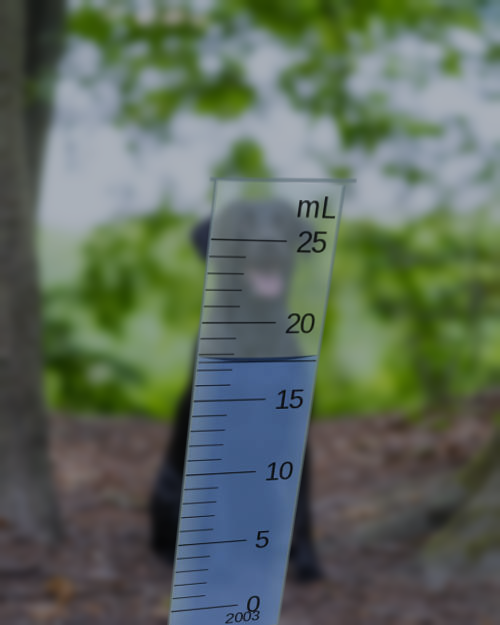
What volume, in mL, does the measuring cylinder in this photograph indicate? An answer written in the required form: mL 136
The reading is mL 17.5
